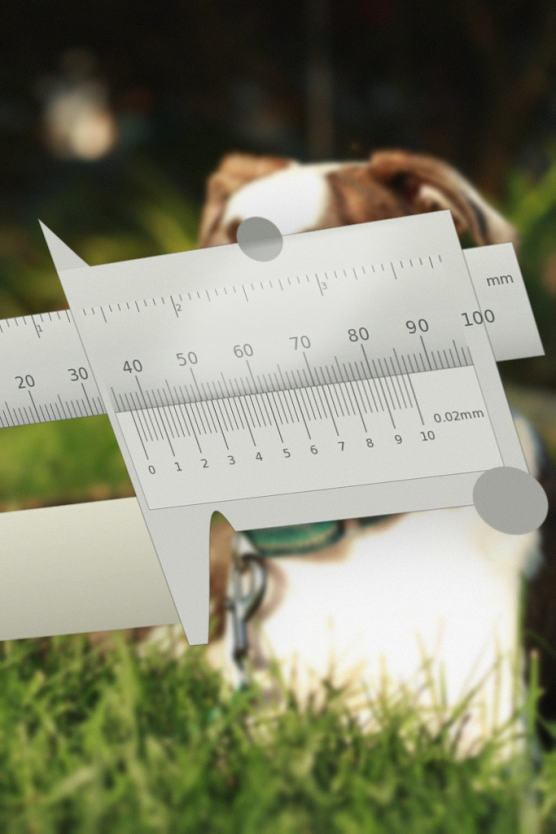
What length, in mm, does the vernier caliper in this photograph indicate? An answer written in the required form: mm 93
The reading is mm 37.0
